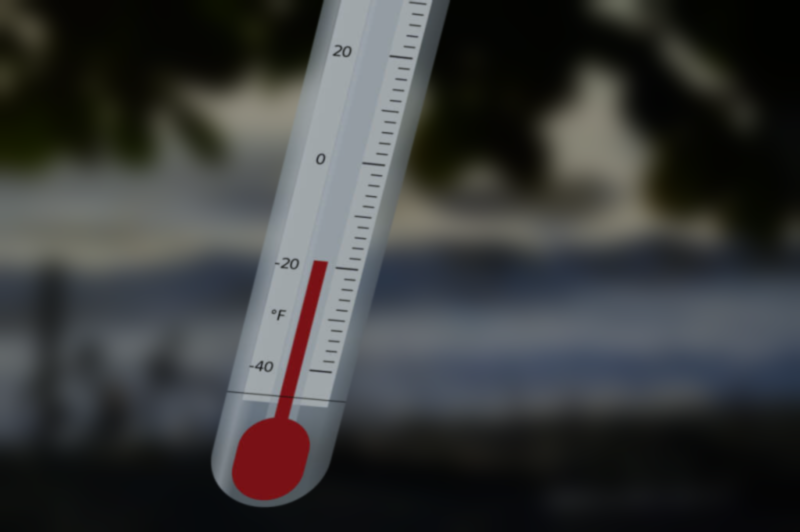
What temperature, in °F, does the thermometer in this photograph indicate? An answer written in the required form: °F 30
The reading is °F -19
